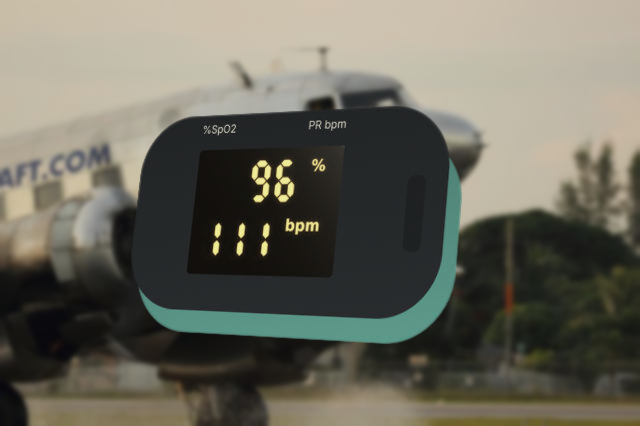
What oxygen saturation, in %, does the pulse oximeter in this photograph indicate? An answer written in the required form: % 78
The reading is % 96
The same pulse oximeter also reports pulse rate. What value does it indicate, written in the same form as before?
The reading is bpm 111
